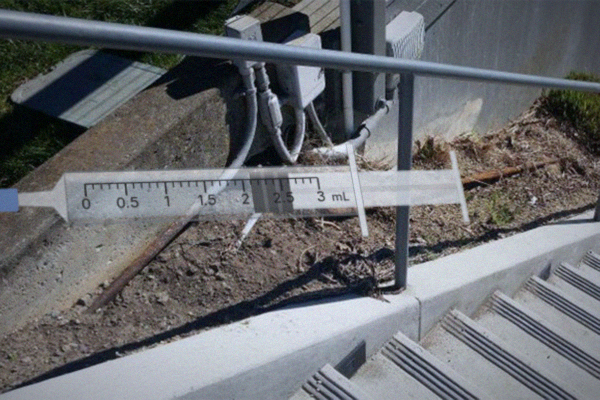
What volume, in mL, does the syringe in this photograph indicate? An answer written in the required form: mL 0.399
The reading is mL 2.1
